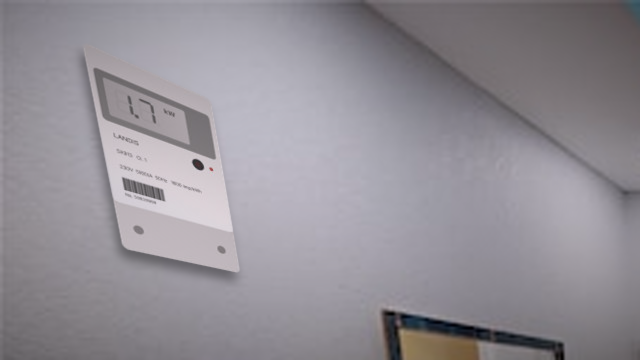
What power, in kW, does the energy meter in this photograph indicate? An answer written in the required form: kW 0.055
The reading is kW 1.7
